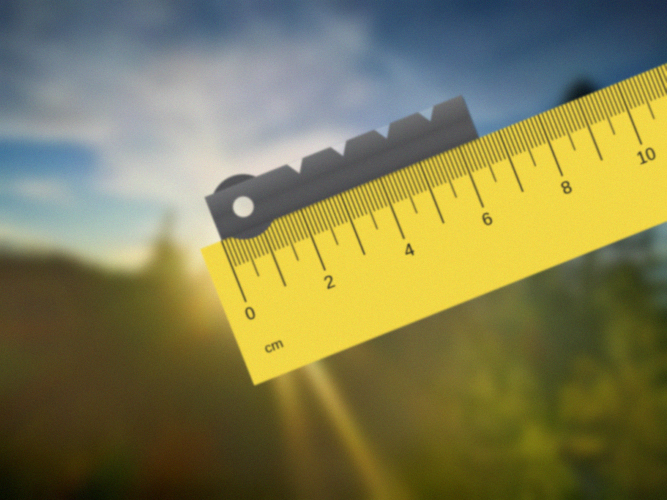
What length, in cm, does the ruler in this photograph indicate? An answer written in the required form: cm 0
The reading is cm 6.5
